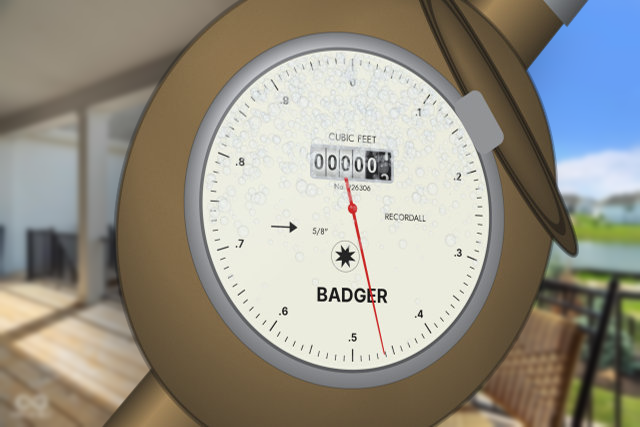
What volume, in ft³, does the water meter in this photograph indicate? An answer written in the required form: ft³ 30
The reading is ft³ 1.46
